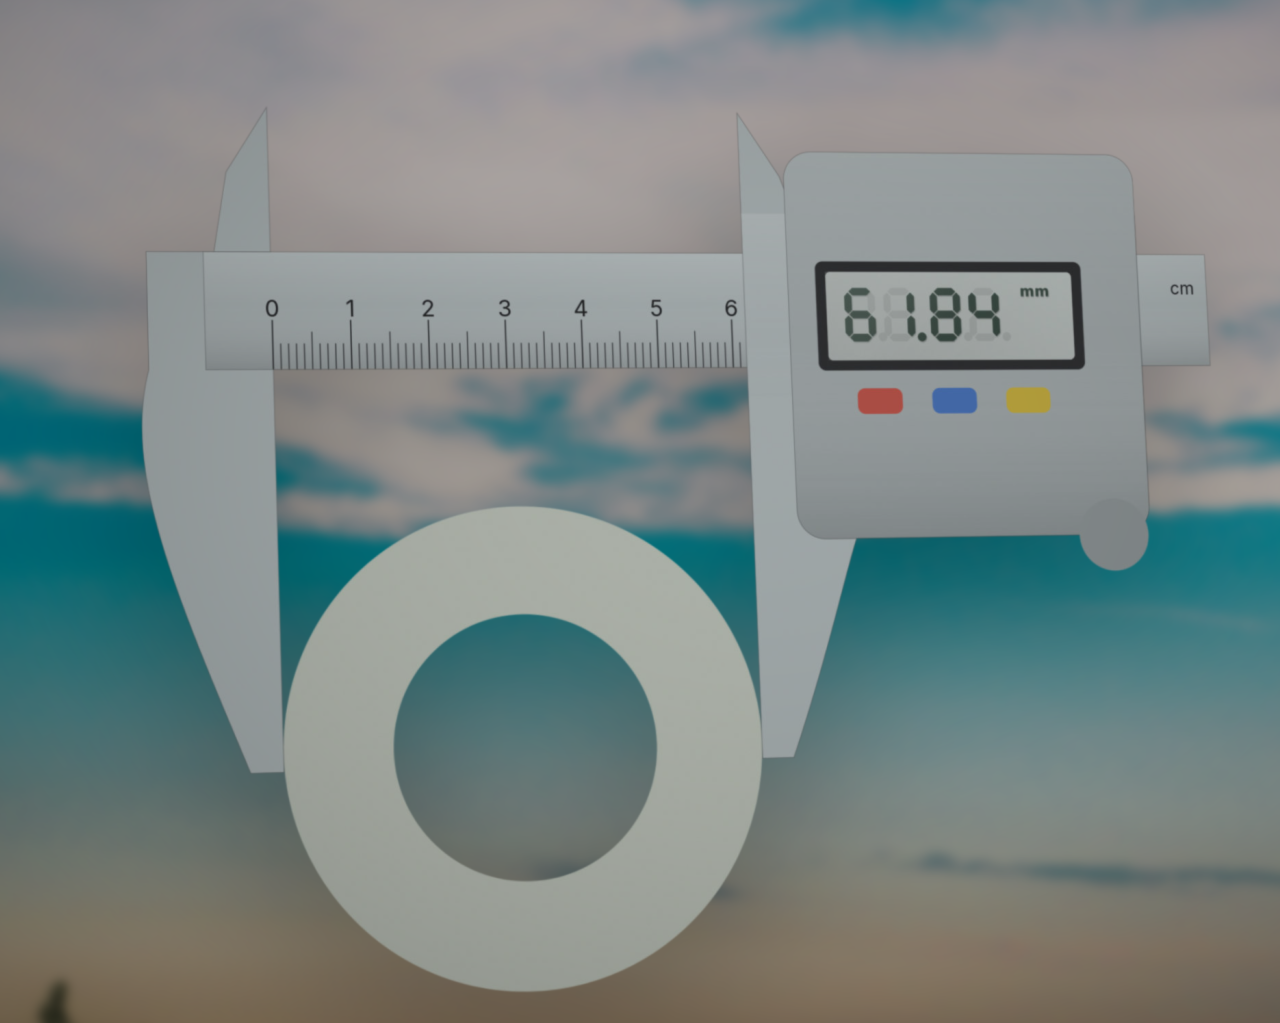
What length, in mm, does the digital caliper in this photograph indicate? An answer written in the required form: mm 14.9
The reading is mm 61.84
